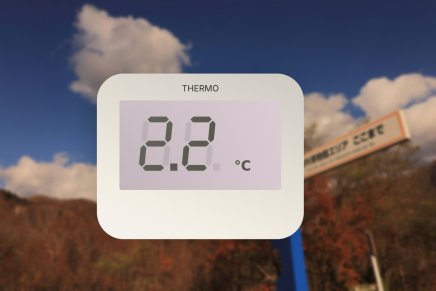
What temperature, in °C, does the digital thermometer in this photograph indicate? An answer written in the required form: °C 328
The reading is °C 2.2
